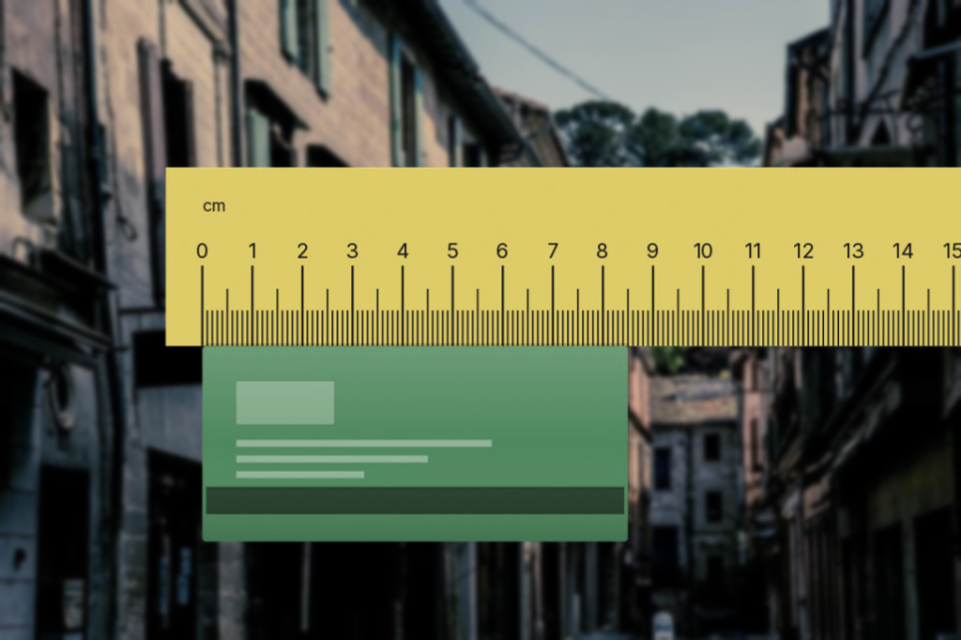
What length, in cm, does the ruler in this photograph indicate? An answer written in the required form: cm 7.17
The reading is cm 8.5
